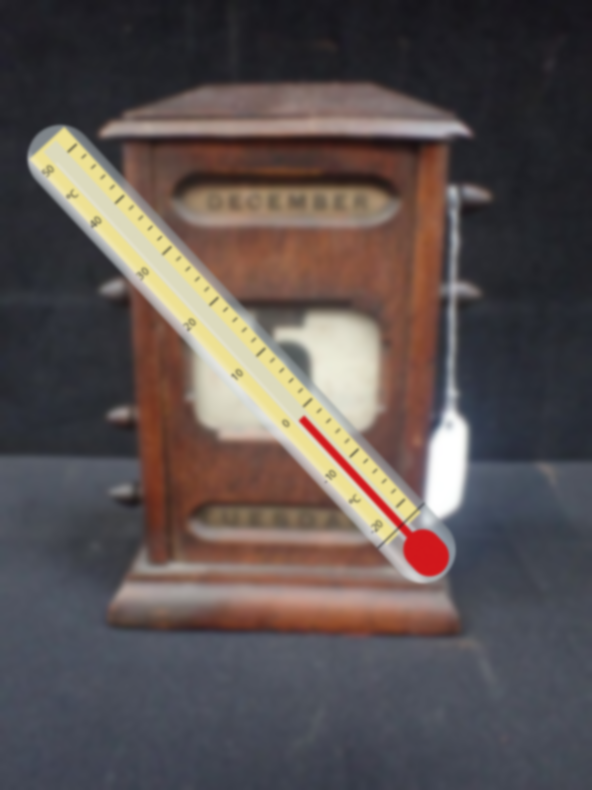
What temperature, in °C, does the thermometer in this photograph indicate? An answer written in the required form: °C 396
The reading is °C -1
